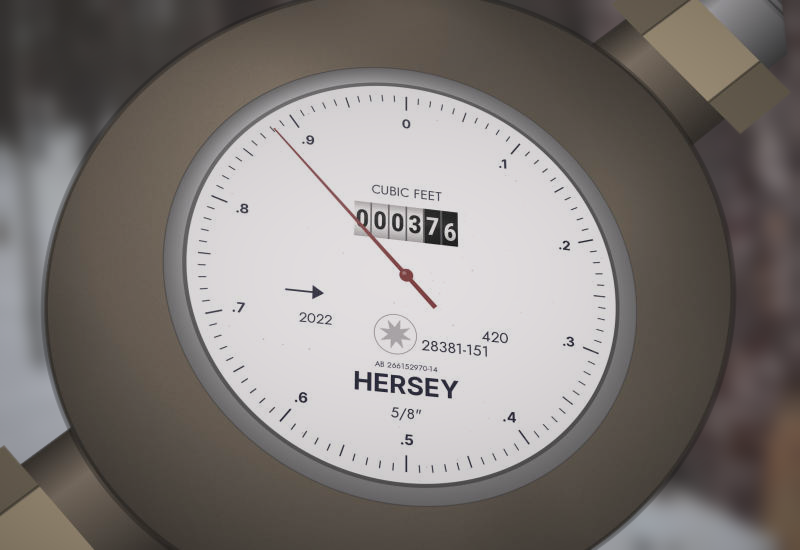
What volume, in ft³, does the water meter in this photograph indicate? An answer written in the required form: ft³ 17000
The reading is ft³ 375.88
